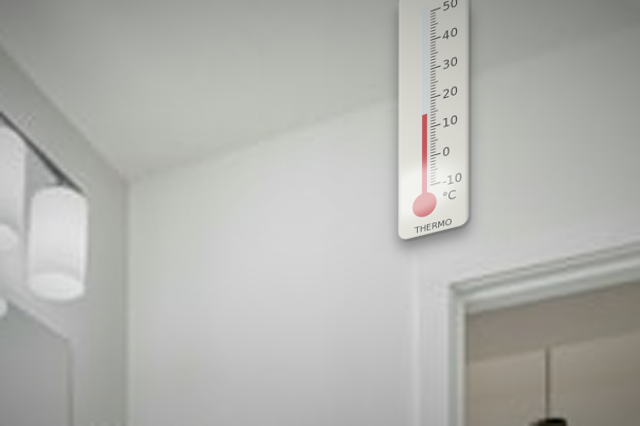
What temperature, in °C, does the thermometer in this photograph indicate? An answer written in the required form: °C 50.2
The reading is °C 15
